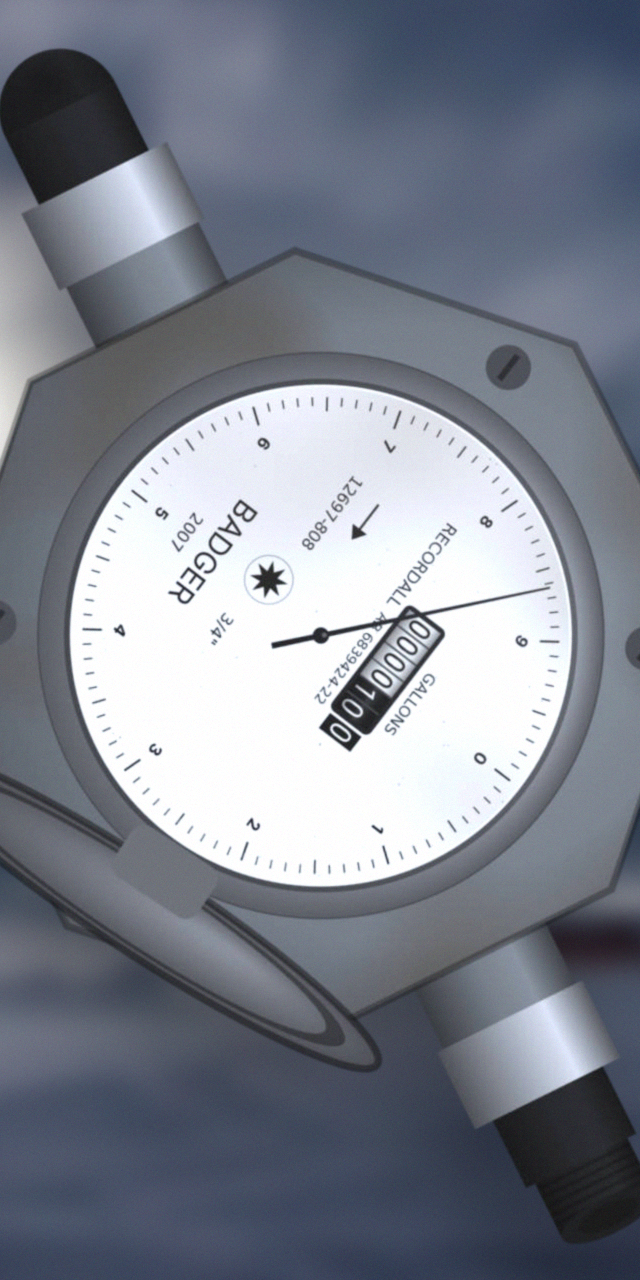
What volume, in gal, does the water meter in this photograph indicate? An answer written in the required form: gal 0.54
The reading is gal 98.6
